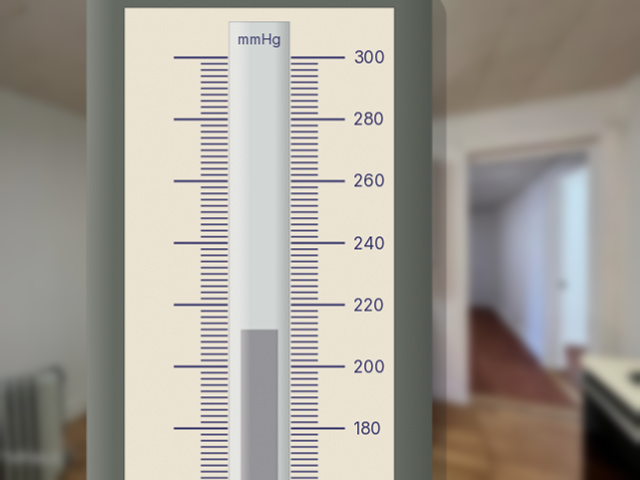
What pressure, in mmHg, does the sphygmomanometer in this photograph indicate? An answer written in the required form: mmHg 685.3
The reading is mmHg 212
